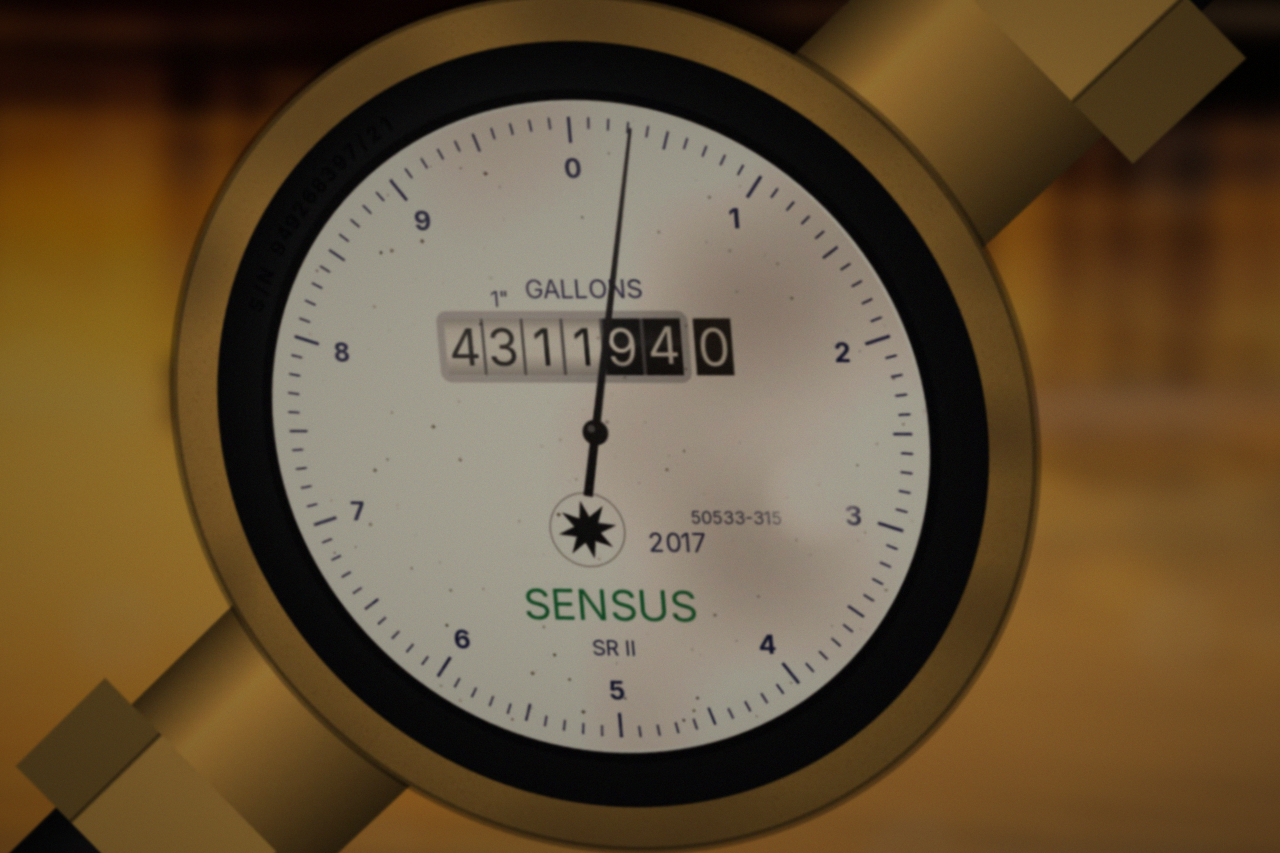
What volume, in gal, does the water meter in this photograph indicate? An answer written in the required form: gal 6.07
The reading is gal 4311940.3
